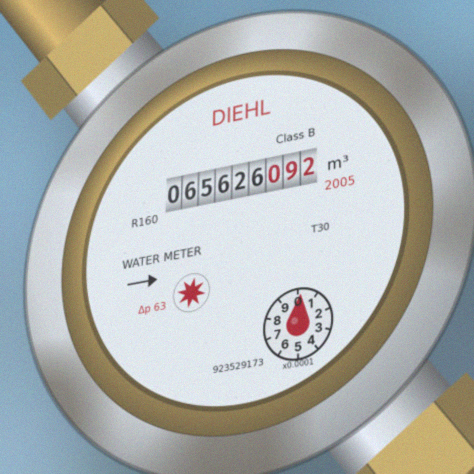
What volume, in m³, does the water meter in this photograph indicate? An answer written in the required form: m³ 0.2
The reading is m³ 65626.0920
